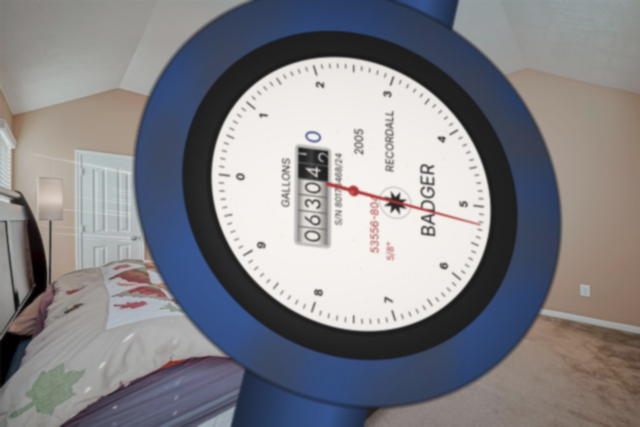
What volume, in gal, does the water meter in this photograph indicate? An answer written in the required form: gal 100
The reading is gal 630415.2
